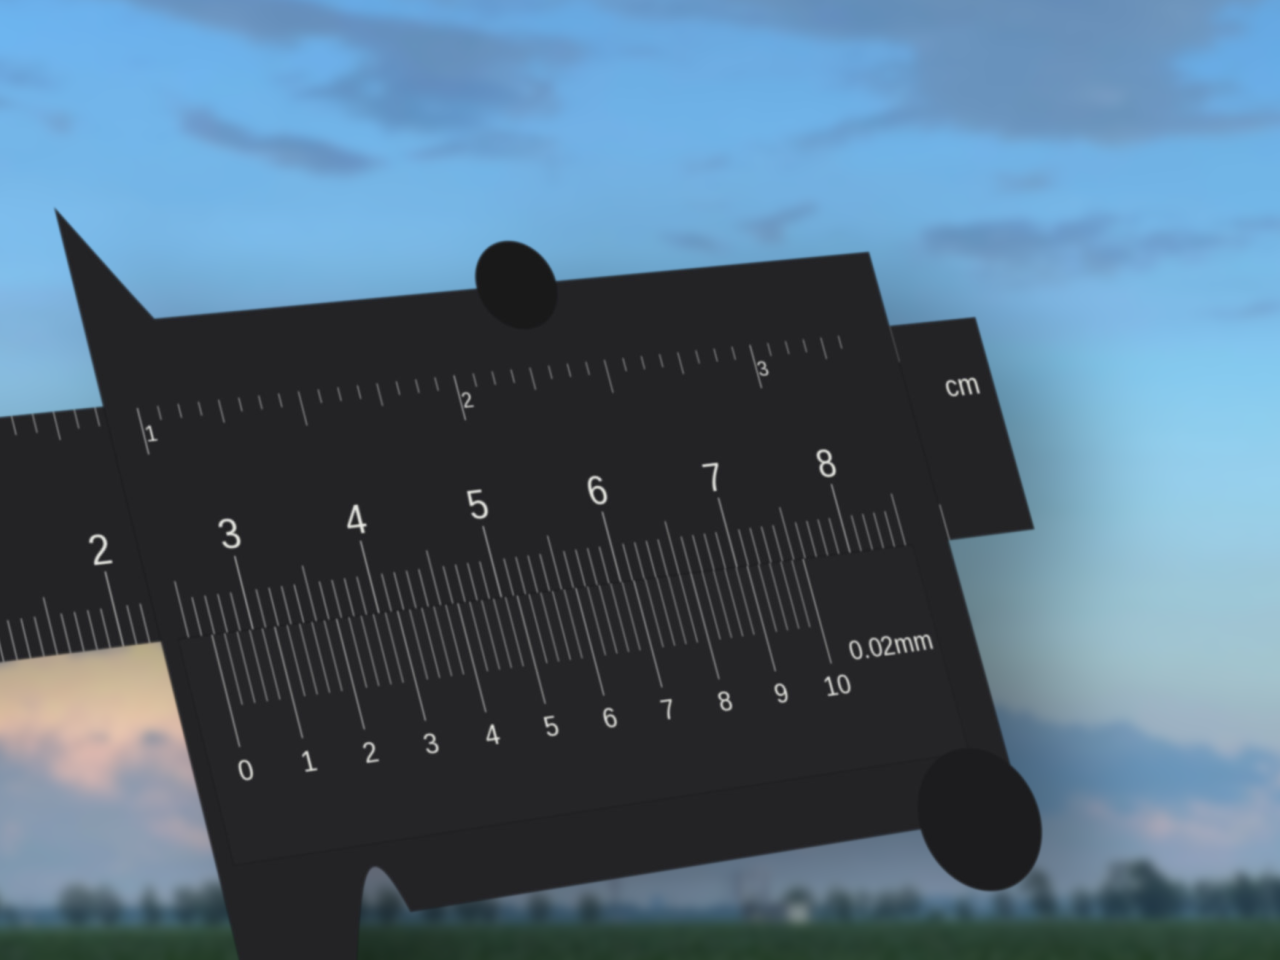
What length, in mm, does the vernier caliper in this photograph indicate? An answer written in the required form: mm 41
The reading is mm 26.8
